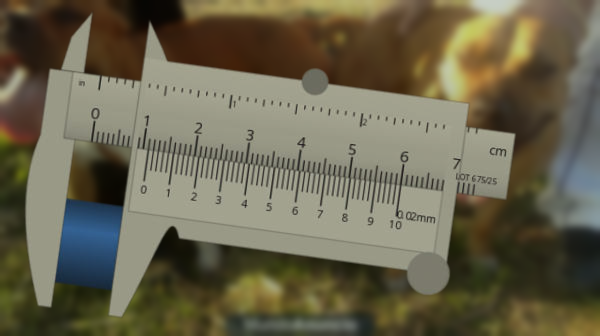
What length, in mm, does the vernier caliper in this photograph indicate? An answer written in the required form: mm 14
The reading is mm 11.0
